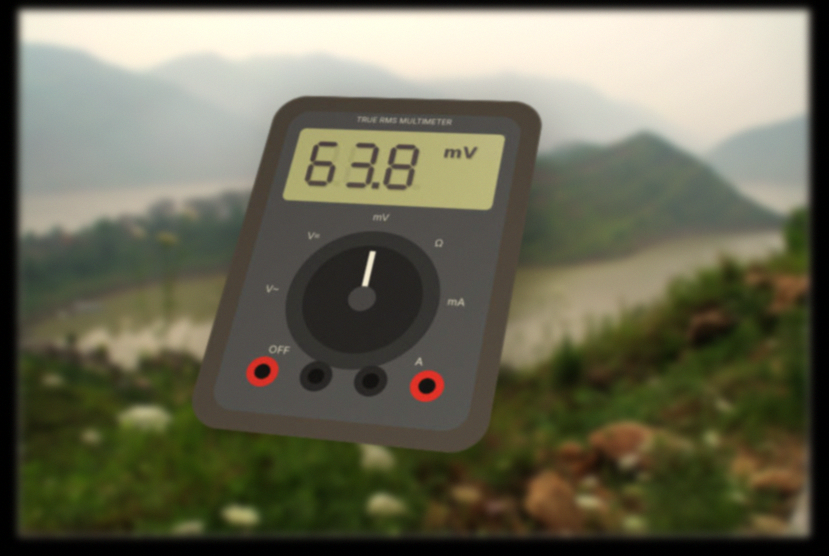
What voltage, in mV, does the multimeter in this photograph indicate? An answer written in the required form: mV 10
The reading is mV 63.8
